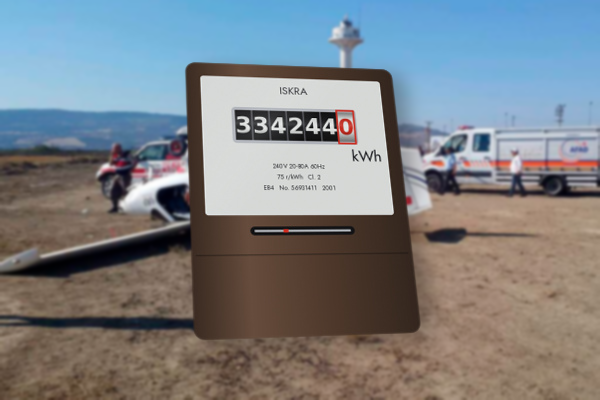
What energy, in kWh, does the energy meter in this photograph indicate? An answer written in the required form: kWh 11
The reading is kWh 334244.0
